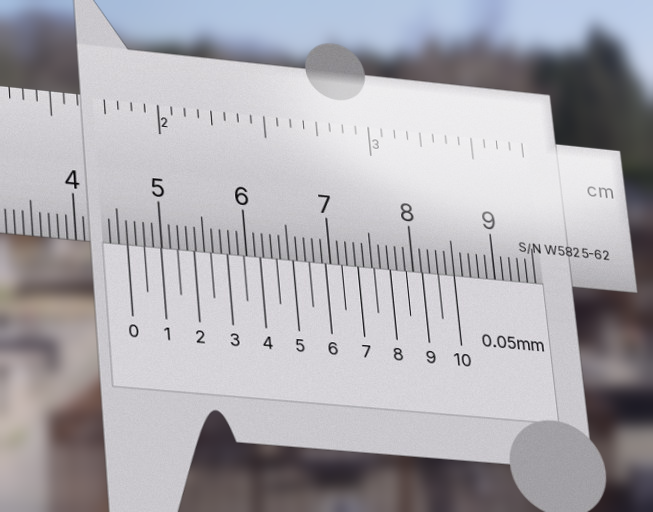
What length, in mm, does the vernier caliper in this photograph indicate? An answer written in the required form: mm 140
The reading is mm 46.0
